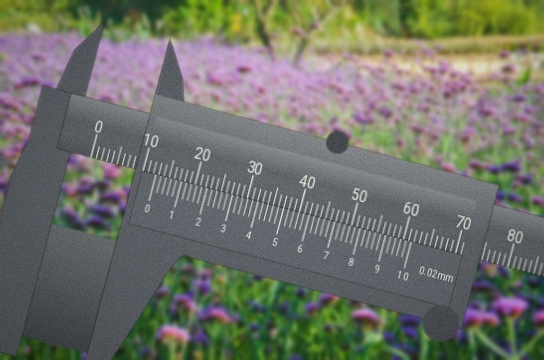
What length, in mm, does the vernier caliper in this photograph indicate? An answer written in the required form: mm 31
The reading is mm 12.5
